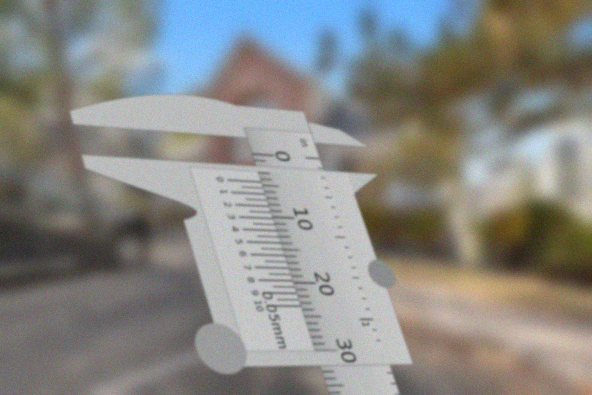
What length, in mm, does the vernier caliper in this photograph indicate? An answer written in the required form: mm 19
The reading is mm 4.5
